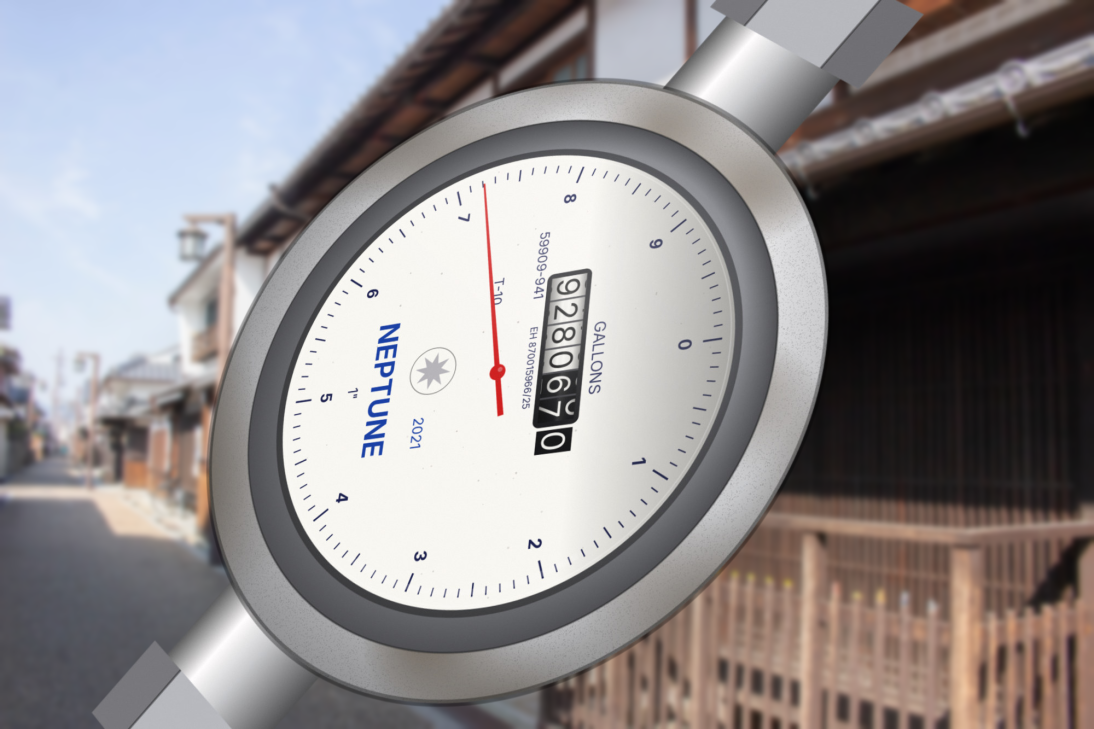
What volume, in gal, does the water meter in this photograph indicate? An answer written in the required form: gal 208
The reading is gal 9280667.2
